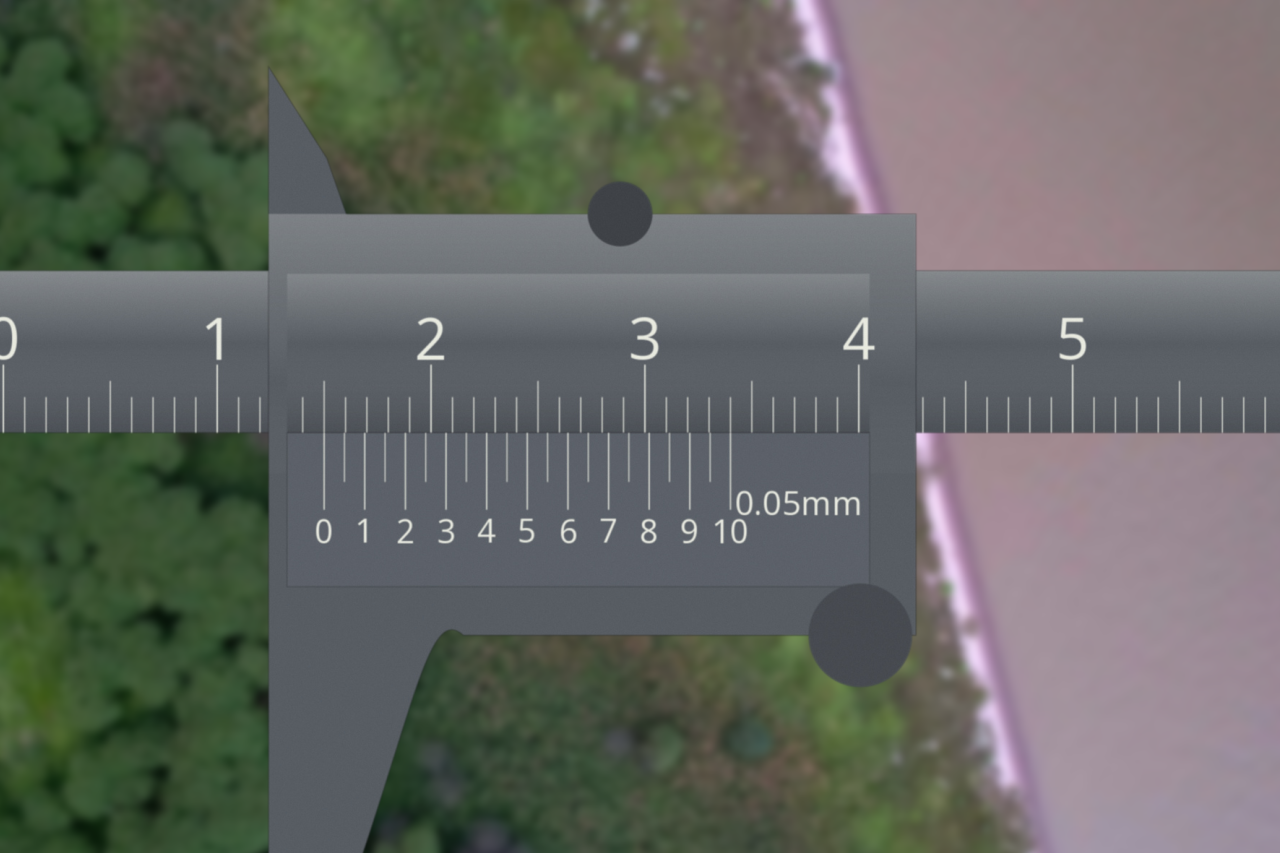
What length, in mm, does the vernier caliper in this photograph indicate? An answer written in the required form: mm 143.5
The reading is mm 15.0
